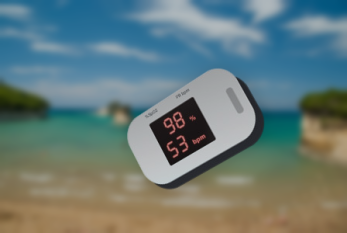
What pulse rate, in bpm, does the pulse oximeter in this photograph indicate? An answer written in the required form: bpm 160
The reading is bpm 53
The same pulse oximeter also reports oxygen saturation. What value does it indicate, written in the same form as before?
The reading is % 98
